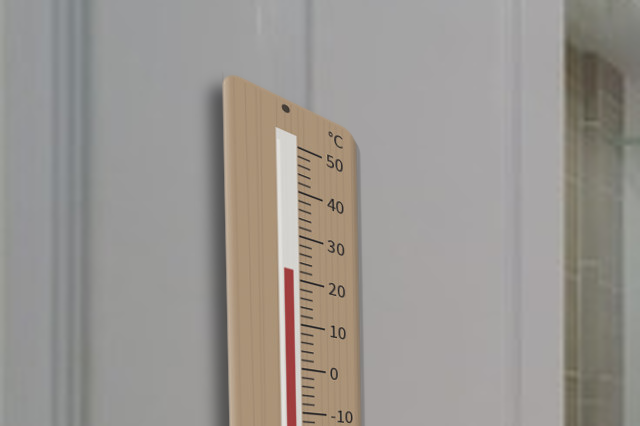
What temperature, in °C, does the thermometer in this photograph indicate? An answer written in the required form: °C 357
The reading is °C 22
